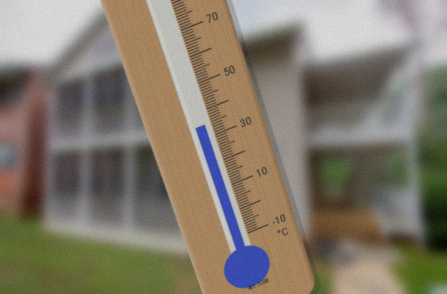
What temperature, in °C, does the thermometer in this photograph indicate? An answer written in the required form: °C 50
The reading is °C 35
